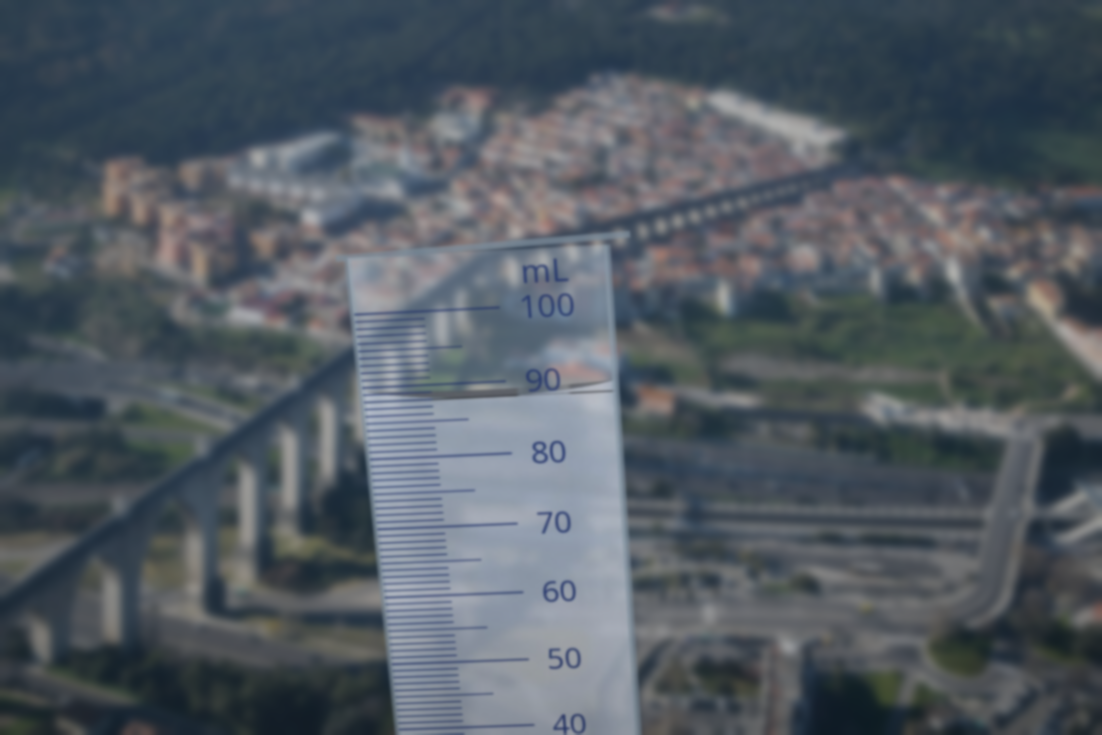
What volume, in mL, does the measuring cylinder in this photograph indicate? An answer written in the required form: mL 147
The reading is mL 88
